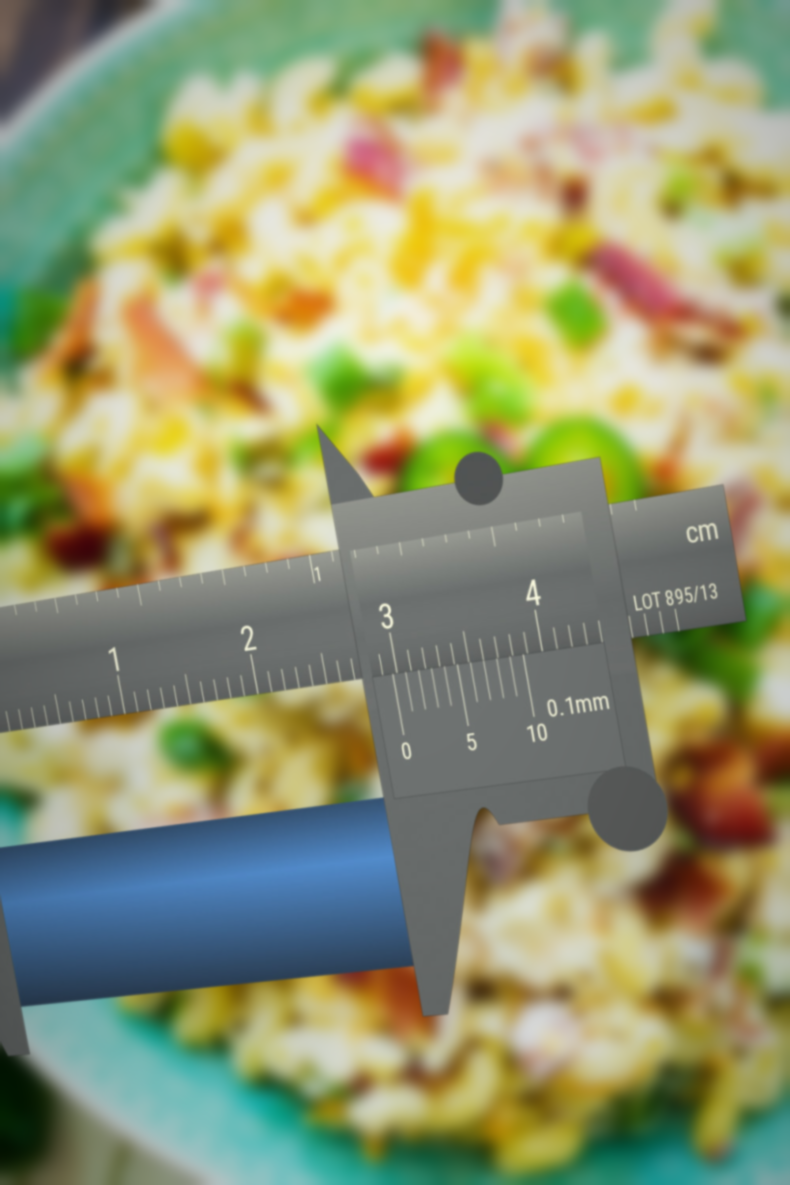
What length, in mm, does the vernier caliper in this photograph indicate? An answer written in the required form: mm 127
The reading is mm 29.7
